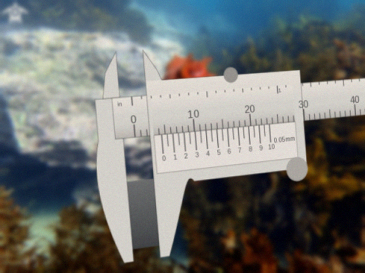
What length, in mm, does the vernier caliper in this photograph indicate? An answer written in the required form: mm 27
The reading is mm 4.4
